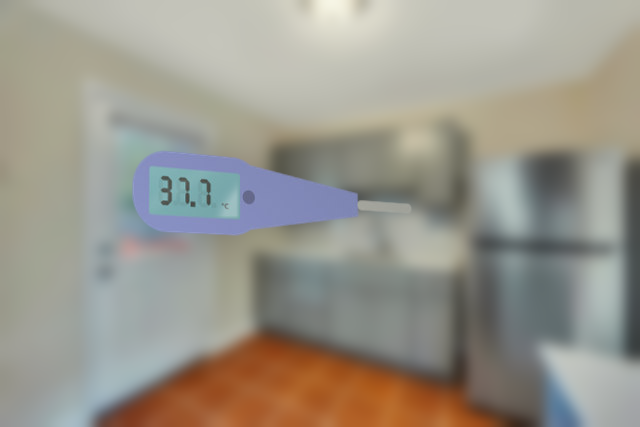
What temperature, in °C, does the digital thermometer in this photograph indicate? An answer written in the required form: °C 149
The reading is °C 37.7
